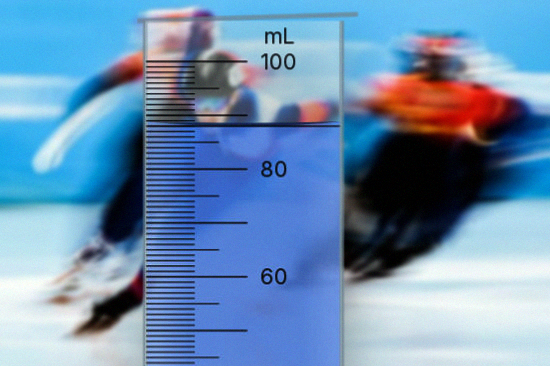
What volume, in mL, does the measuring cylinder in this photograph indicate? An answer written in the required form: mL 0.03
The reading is mL 88
